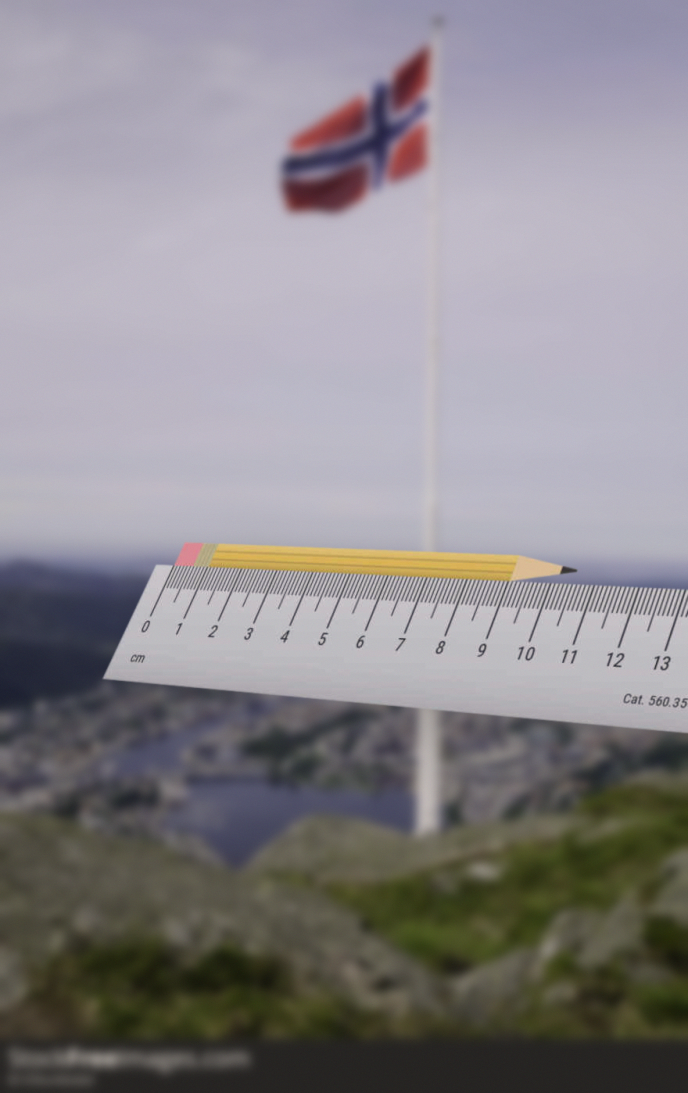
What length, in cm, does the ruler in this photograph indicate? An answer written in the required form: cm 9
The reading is cm 10.5
